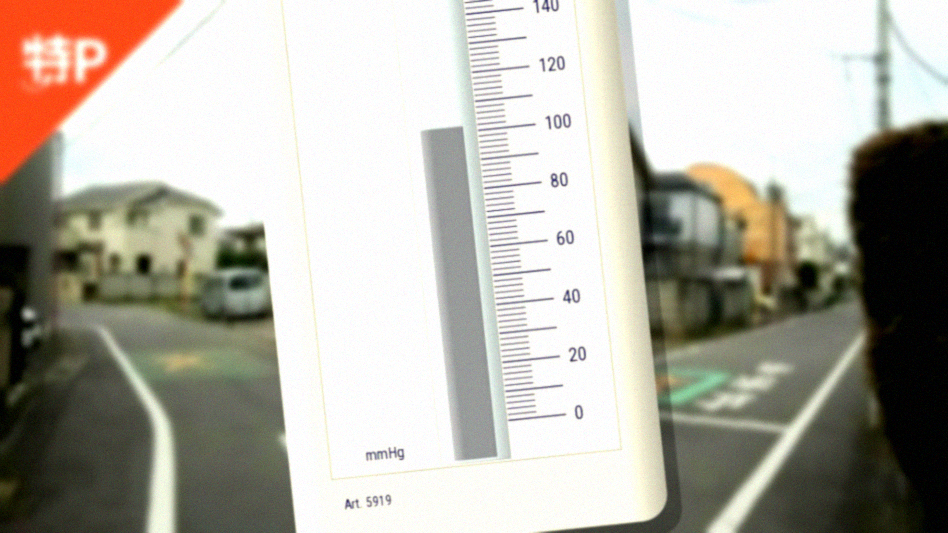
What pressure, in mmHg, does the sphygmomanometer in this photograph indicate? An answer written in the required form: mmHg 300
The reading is mmHg 102
